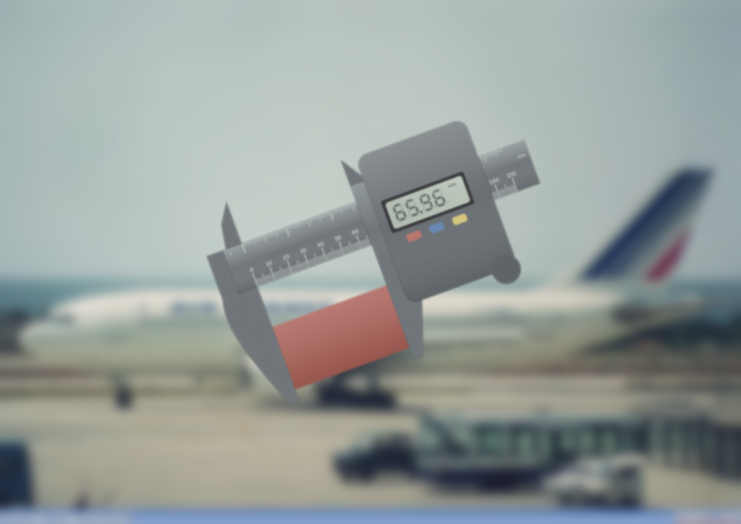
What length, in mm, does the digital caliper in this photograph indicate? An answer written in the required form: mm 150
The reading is mm 65.96
